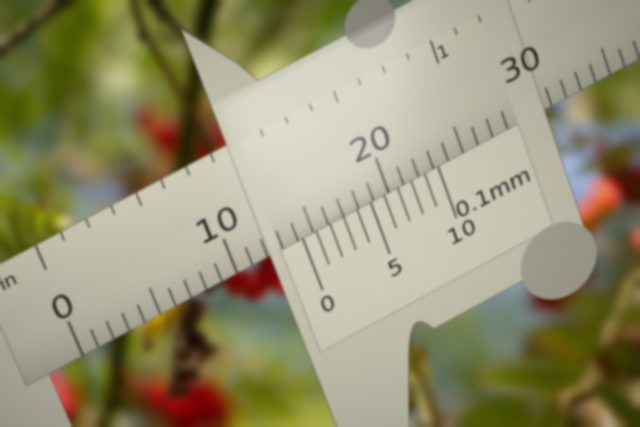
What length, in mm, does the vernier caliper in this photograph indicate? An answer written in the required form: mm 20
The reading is mm 14.3
